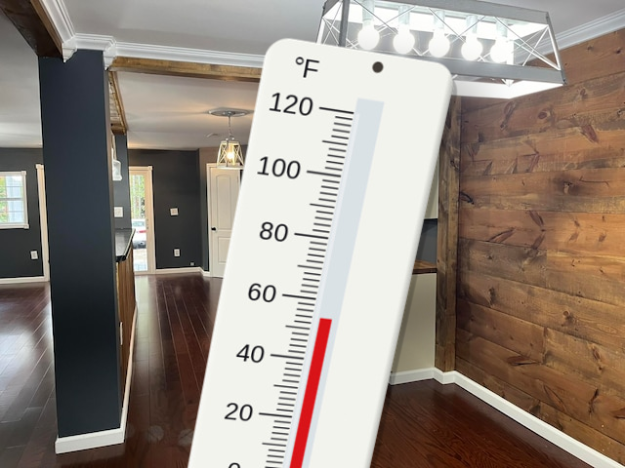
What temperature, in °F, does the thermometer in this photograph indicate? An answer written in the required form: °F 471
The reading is °F 54
